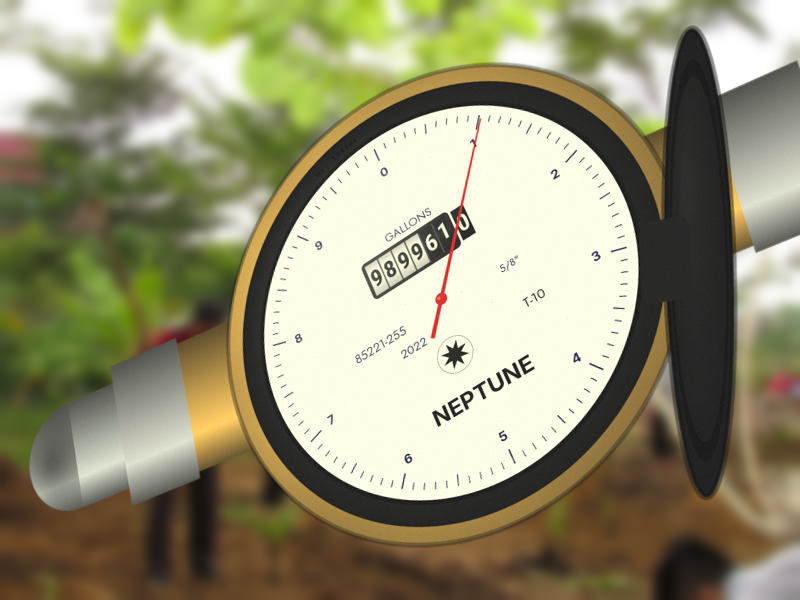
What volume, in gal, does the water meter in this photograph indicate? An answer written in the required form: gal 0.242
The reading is gal 9899611.0
